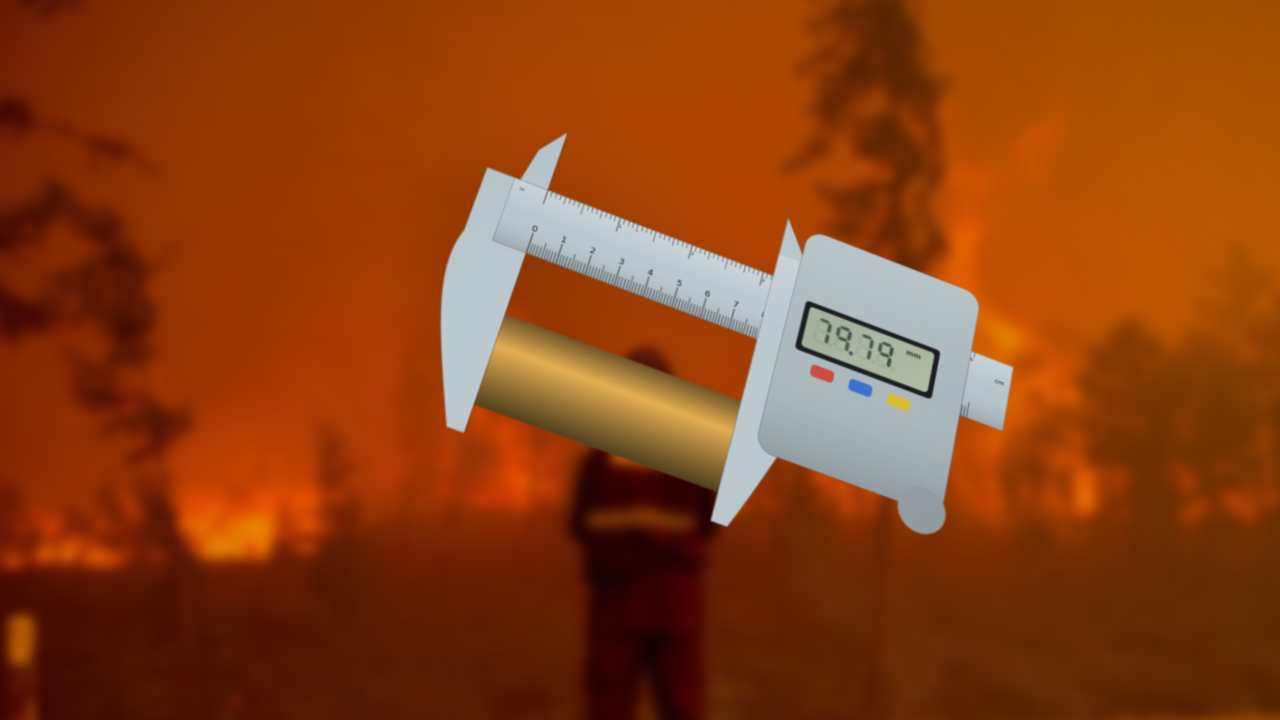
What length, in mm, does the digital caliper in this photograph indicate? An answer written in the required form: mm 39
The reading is mm 79.79
